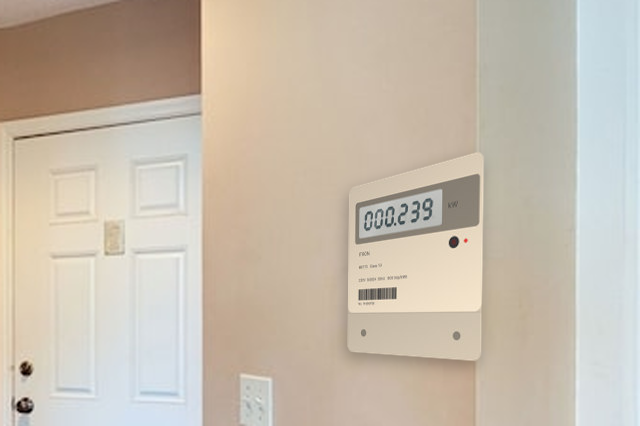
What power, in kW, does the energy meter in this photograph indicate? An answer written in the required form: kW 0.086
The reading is kW 0.239
